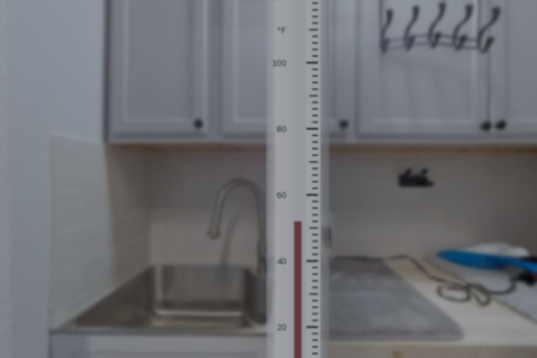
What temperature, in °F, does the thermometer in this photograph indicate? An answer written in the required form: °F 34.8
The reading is °F 52
